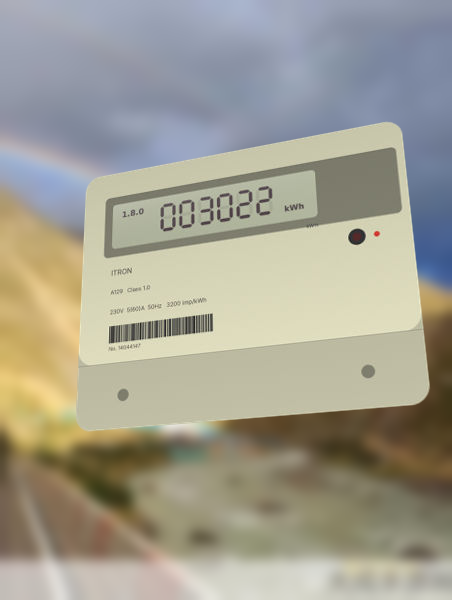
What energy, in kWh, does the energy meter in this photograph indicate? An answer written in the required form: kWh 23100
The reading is kWh 3022
